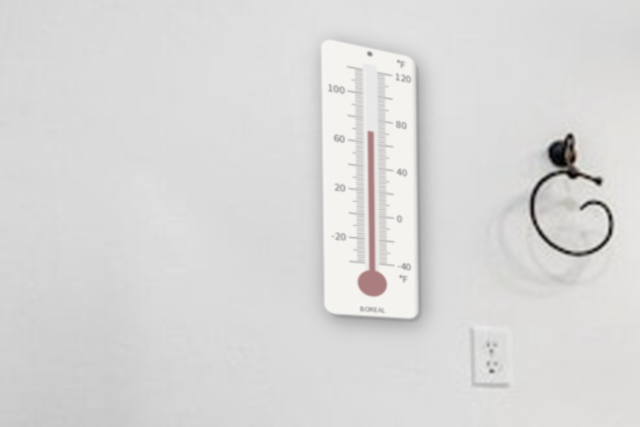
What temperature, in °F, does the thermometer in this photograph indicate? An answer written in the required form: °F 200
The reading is °F 70
